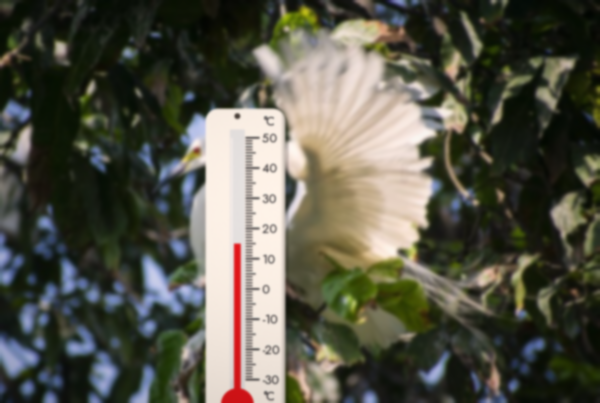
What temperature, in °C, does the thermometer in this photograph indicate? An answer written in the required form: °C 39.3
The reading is °C 15
